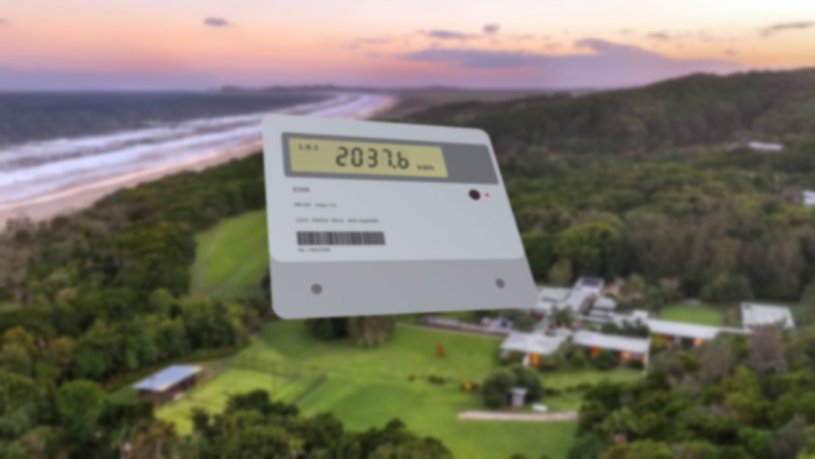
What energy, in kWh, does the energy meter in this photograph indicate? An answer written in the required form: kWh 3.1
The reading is kWh 2037.6
